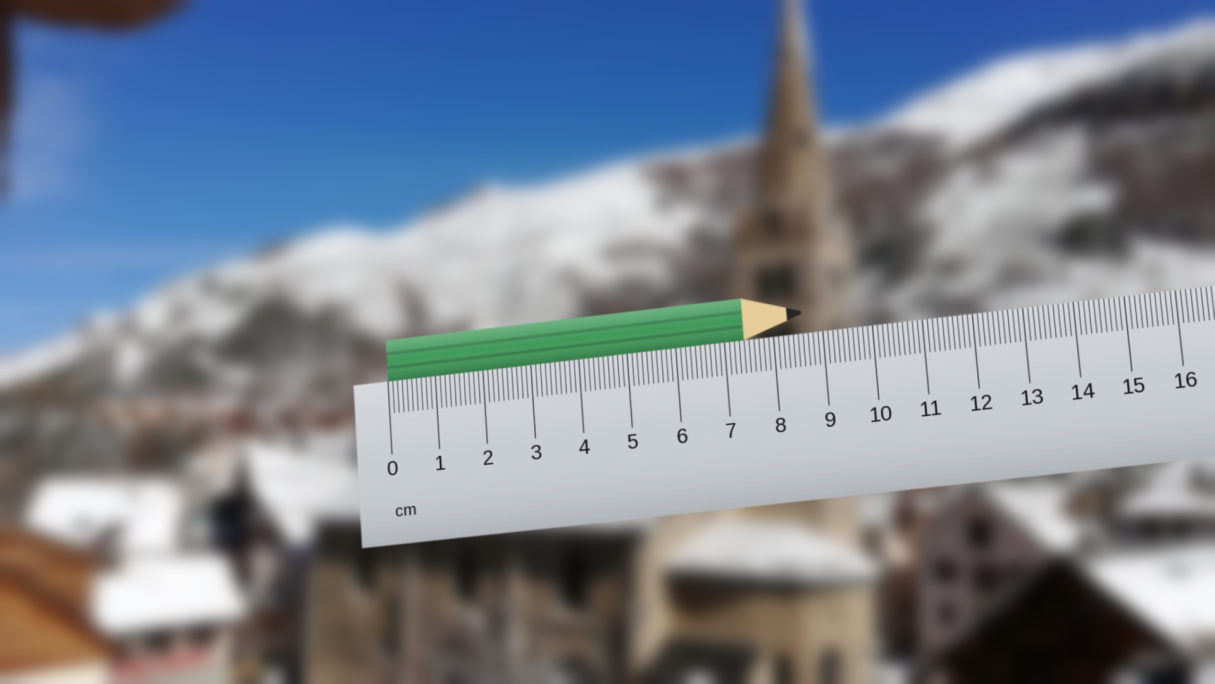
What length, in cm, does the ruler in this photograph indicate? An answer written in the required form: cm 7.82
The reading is cm 8.6
